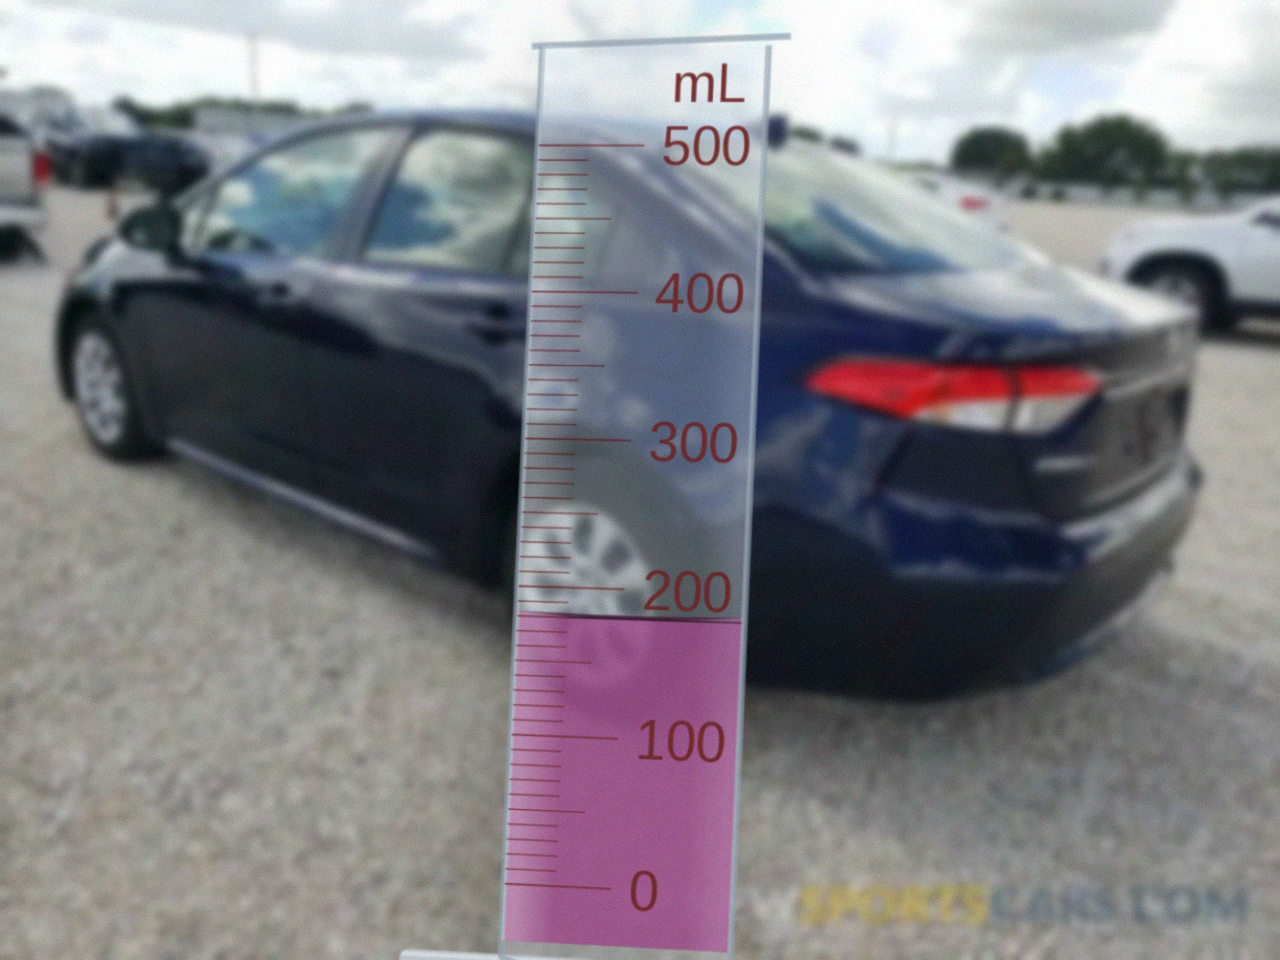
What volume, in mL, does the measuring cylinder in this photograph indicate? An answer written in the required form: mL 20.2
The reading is mL 180
